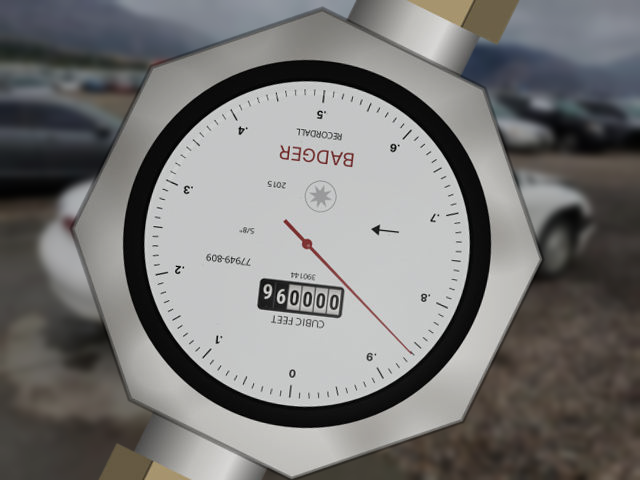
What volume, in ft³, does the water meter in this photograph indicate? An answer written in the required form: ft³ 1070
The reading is ft³ 95.86
